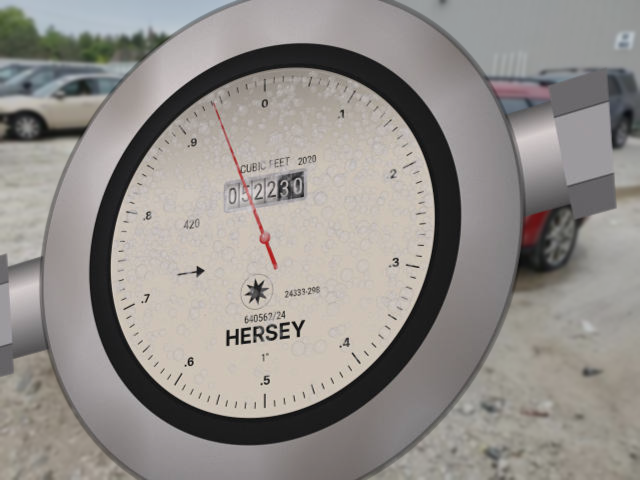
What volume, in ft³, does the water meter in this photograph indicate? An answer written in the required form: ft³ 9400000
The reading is ft³ 52229.94
